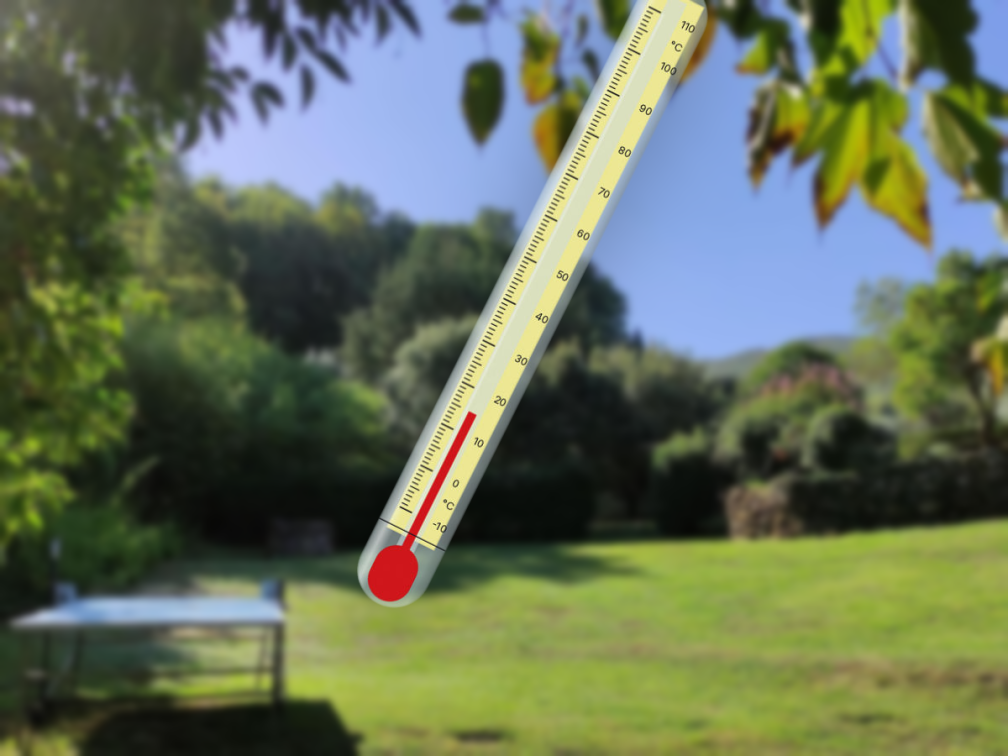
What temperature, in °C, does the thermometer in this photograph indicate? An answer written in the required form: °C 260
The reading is °C 15
